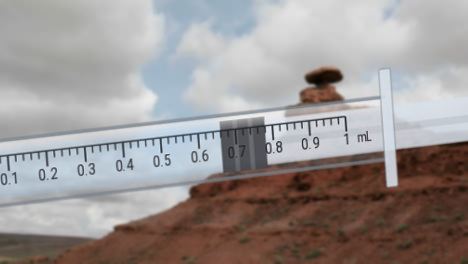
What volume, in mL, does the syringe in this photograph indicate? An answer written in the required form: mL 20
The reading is mL 0.66
